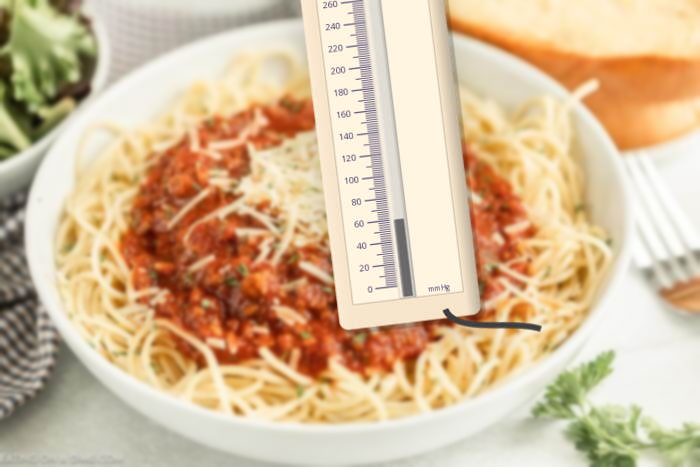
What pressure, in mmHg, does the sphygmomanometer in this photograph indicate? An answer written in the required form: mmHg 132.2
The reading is mmHg 60
